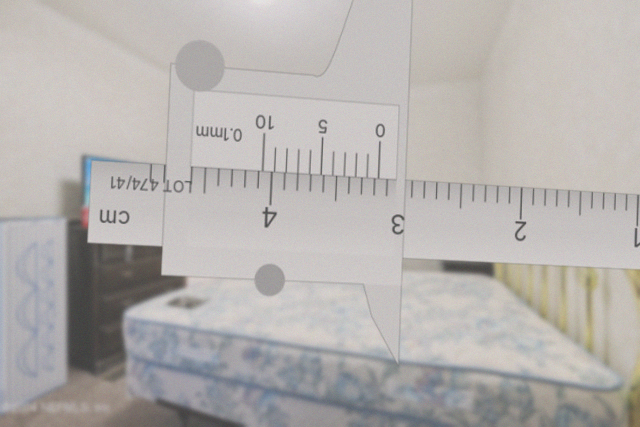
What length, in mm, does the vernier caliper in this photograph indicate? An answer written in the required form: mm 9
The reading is mm 31.7
